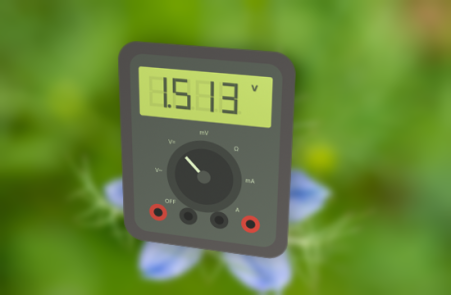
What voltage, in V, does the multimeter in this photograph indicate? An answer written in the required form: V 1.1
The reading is V 1.513
